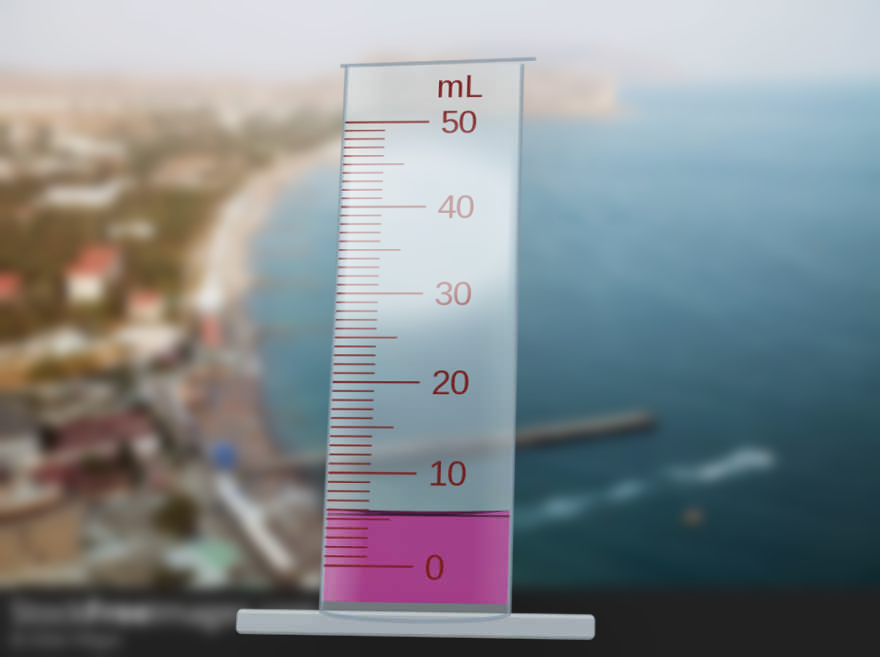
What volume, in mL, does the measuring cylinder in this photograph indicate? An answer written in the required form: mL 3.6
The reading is mL 5.5
